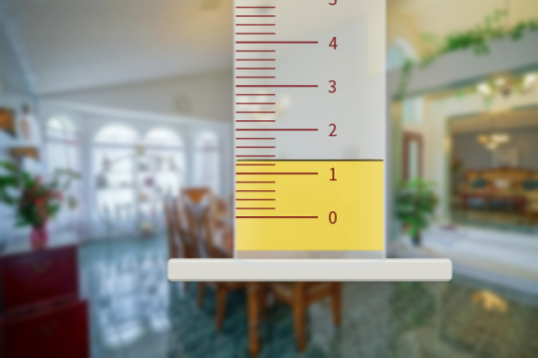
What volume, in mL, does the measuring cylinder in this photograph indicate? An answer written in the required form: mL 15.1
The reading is mL 1.3
